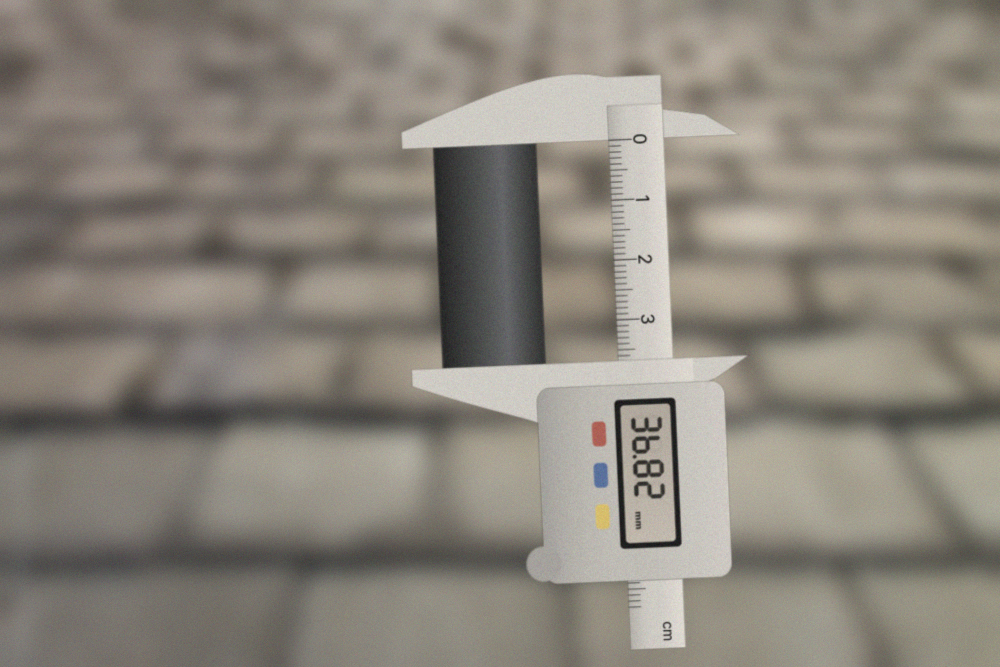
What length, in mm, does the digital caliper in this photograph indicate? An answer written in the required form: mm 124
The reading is mm 36.82
